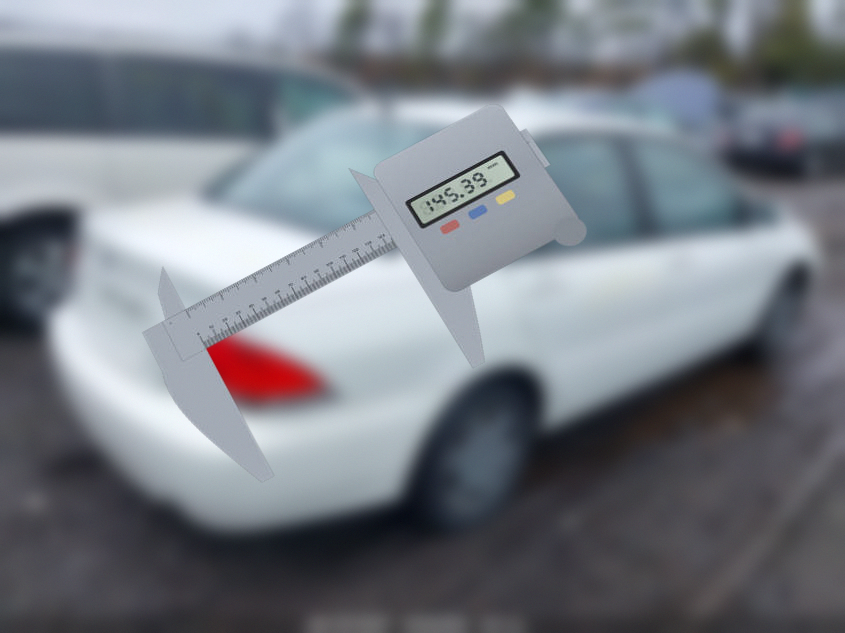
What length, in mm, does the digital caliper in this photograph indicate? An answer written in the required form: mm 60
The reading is mm 145.39
